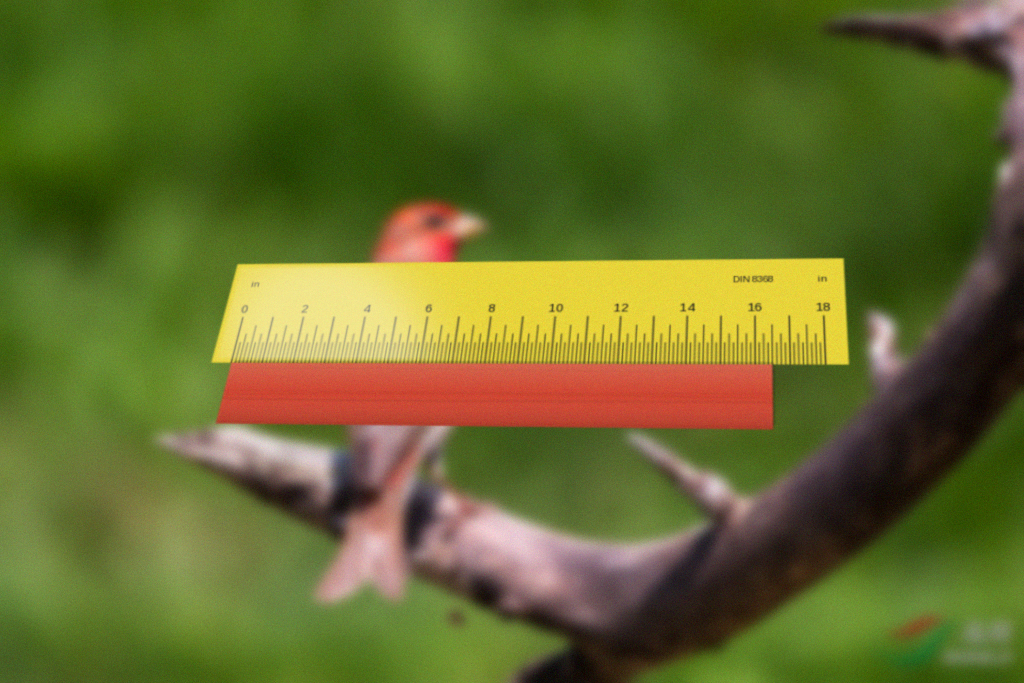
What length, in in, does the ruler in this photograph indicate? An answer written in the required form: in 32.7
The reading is in 16.5
